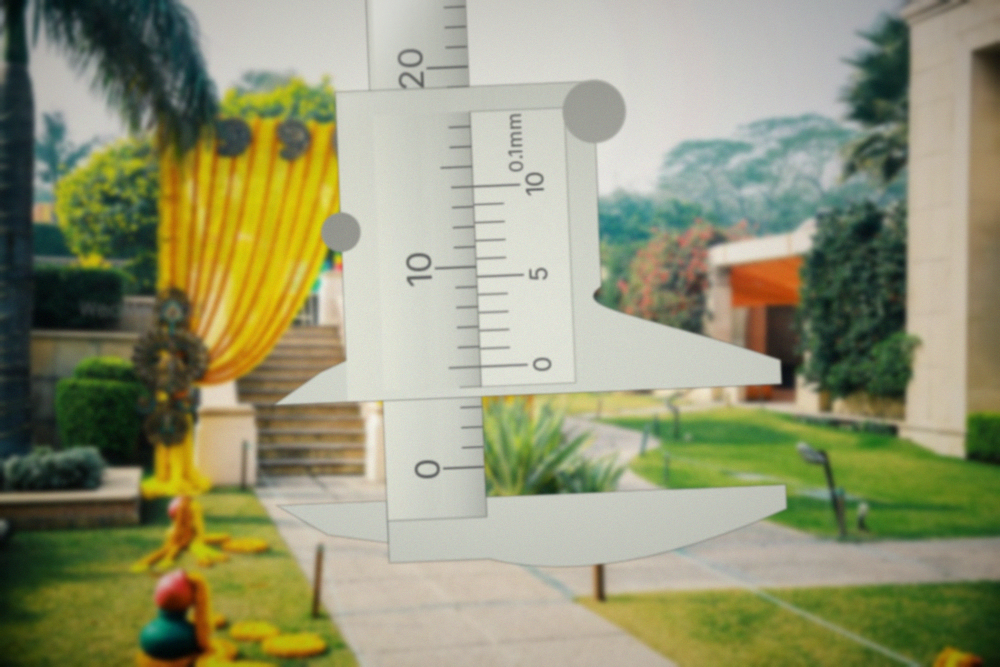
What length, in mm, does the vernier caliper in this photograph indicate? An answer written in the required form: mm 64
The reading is mm 5.0
